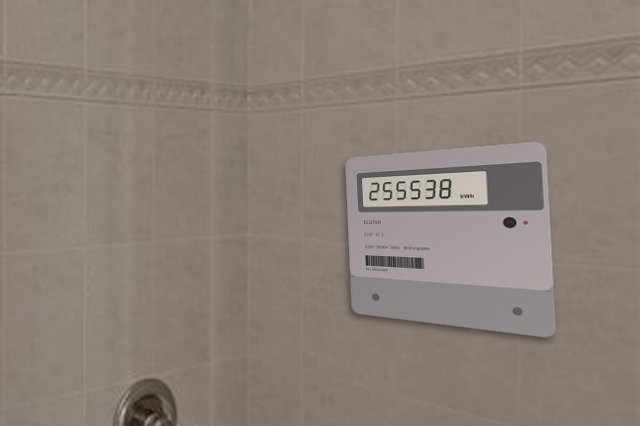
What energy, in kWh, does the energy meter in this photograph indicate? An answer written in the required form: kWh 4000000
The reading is kWh 255538
